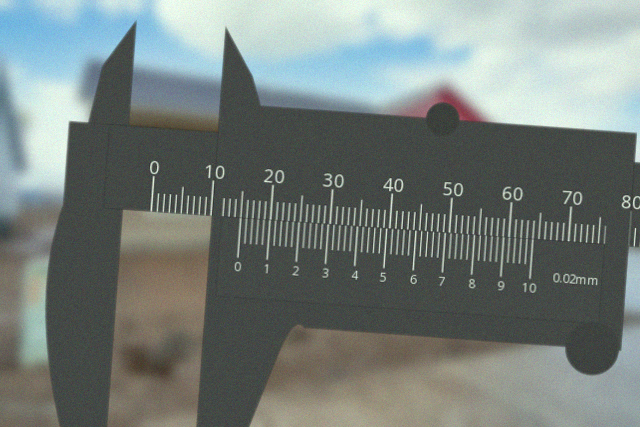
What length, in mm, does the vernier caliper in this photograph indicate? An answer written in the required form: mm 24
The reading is mm 15.0
